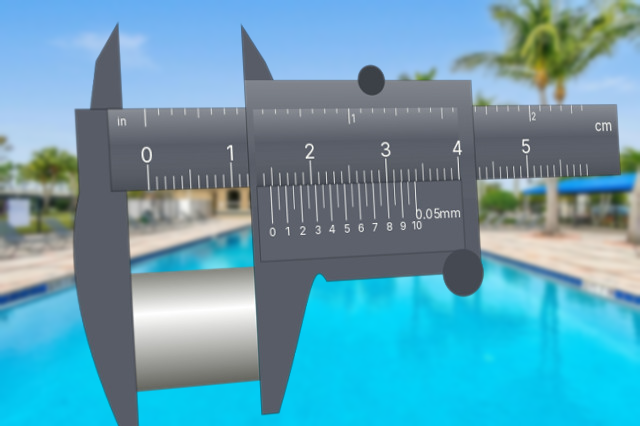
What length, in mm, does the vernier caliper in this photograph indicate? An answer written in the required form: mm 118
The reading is mm 14.8
